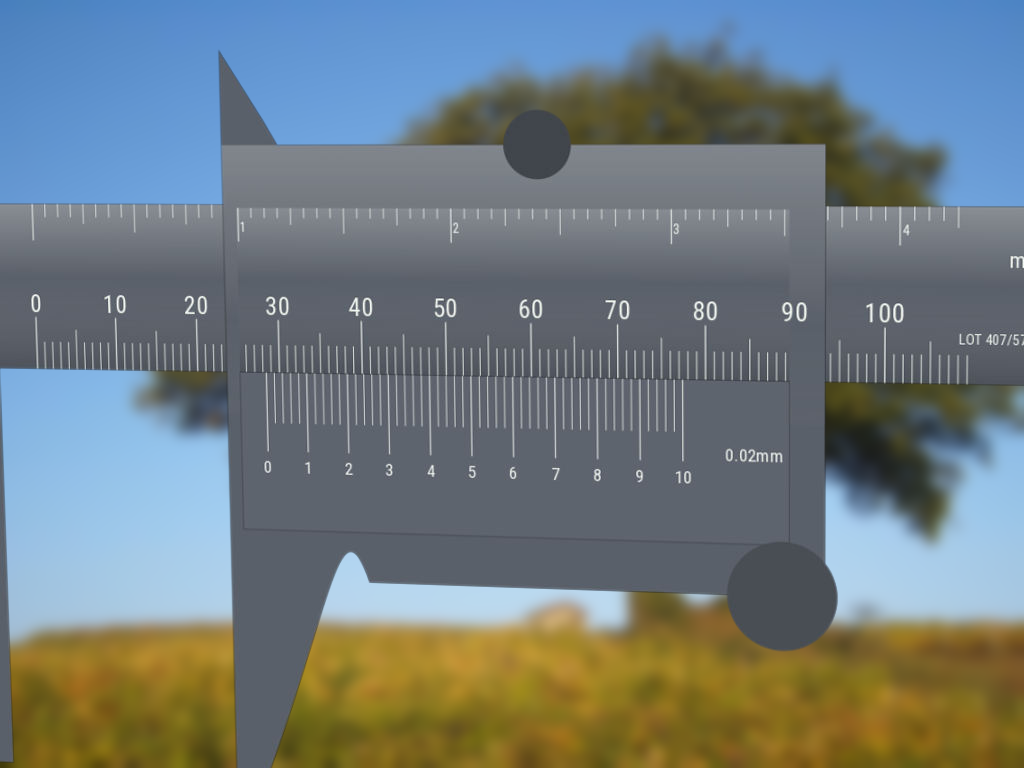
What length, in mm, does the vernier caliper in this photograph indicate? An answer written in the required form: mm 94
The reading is mm 28.4
